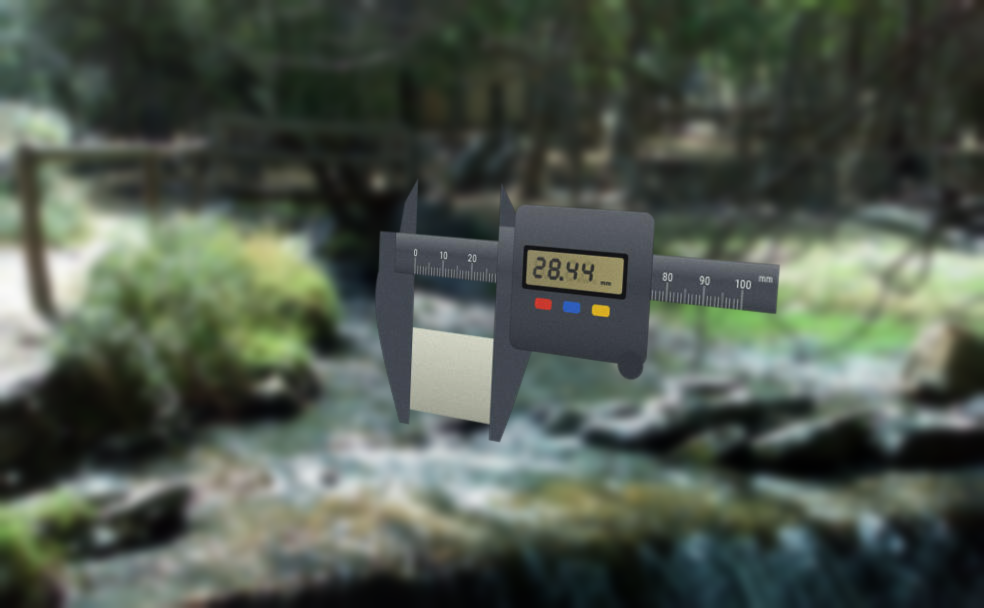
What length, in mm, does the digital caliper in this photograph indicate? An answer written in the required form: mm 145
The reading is mm 28.44
